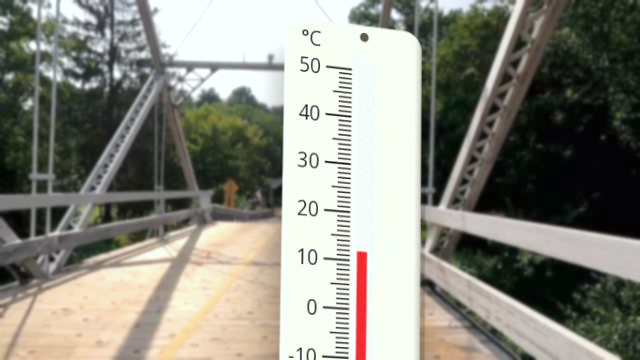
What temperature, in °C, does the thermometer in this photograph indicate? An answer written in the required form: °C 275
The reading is °C 12
